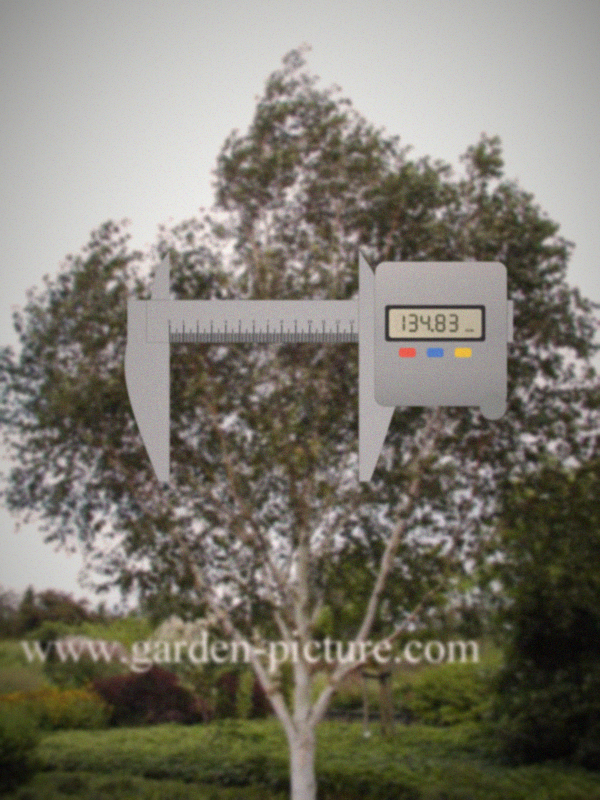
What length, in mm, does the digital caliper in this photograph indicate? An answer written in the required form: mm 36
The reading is mm 134.83
